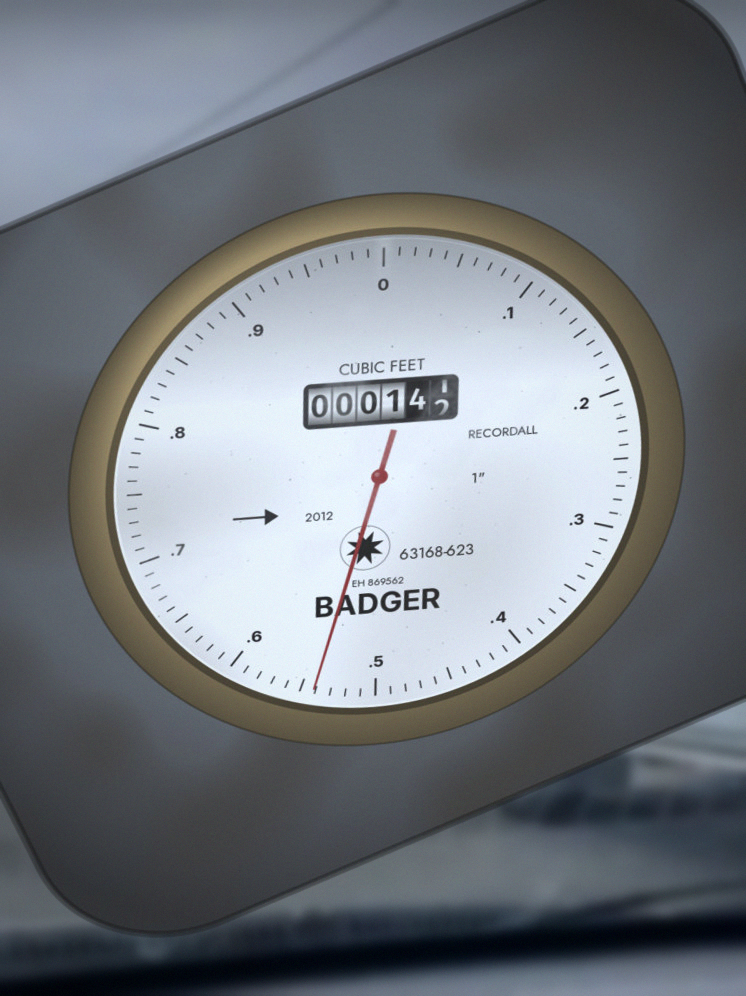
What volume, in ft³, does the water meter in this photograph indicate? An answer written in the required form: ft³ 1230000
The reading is ft³ 141.54
